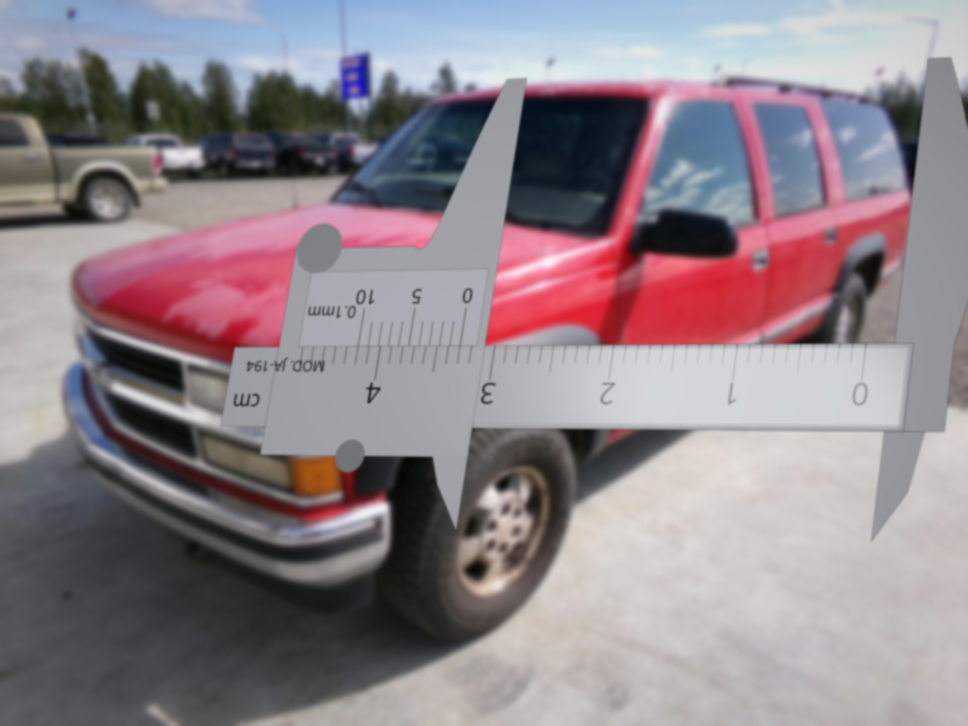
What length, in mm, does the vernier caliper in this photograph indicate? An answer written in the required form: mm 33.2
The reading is mm 33.0
